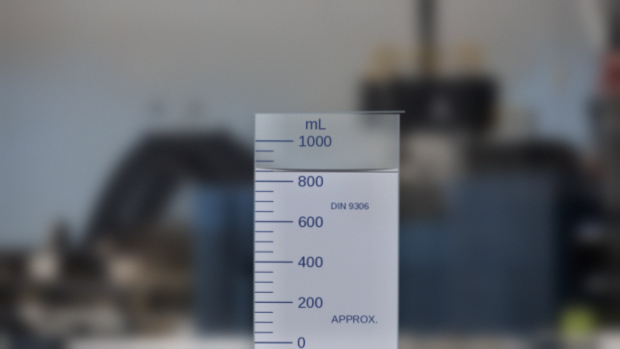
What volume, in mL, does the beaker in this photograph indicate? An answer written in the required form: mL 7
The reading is mL 850
